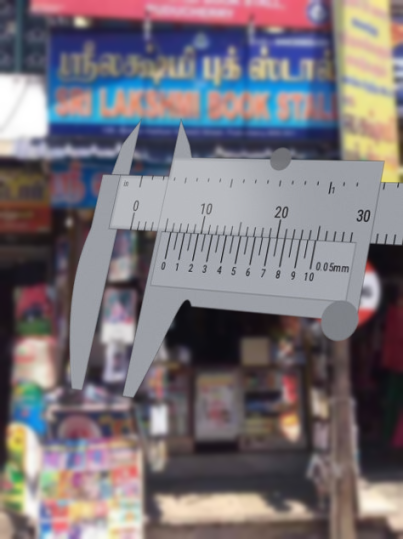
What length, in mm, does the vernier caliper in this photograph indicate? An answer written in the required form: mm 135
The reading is mm 5.8
